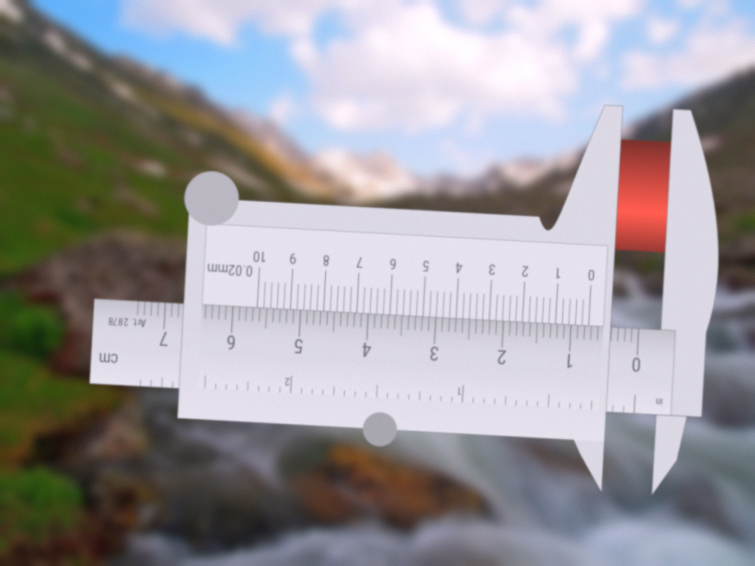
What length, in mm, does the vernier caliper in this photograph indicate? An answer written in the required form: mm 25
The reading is mm 7.4
